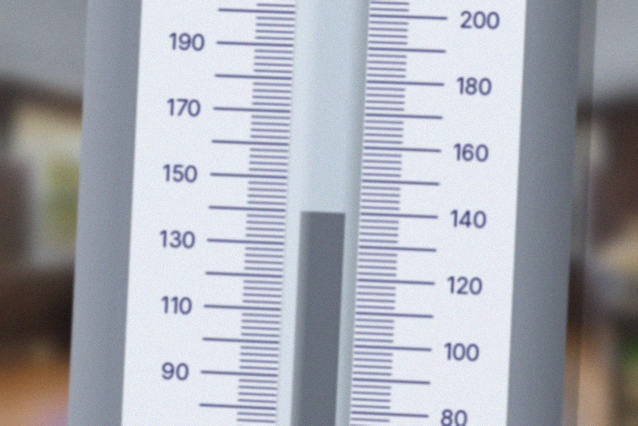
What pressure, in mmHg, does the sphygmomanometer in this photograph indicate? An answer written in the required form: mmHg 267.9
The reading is mmHg 140
